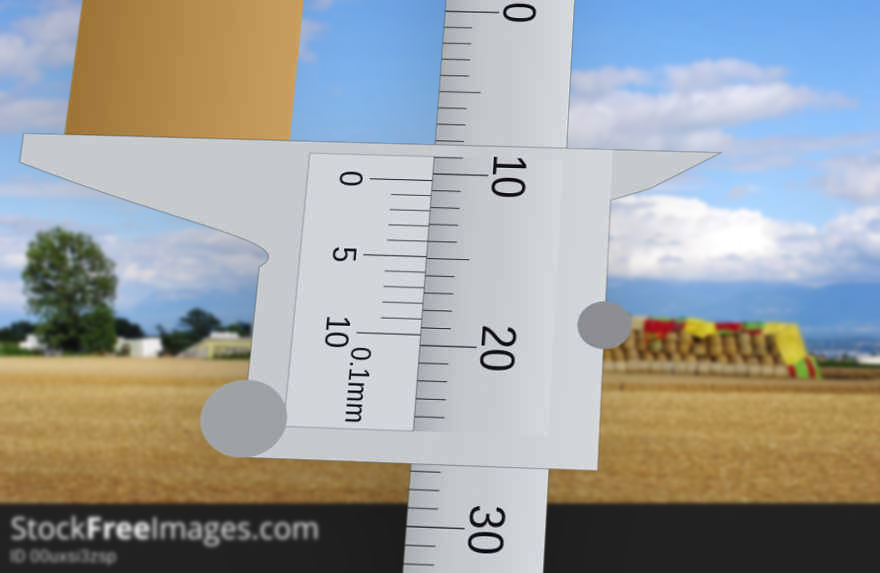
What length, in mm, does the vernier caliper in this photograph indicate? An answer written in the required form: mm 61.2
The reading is mm 10.4
